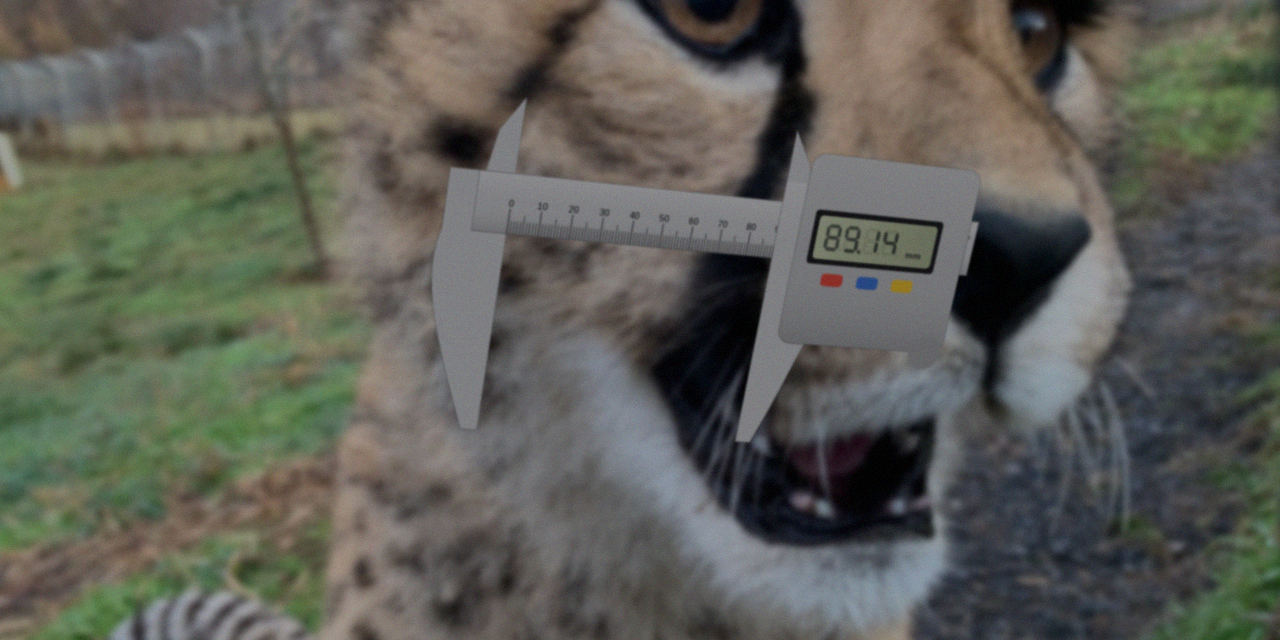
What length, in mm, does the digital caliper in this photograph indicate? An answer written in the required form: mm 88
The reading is mm 89.14
